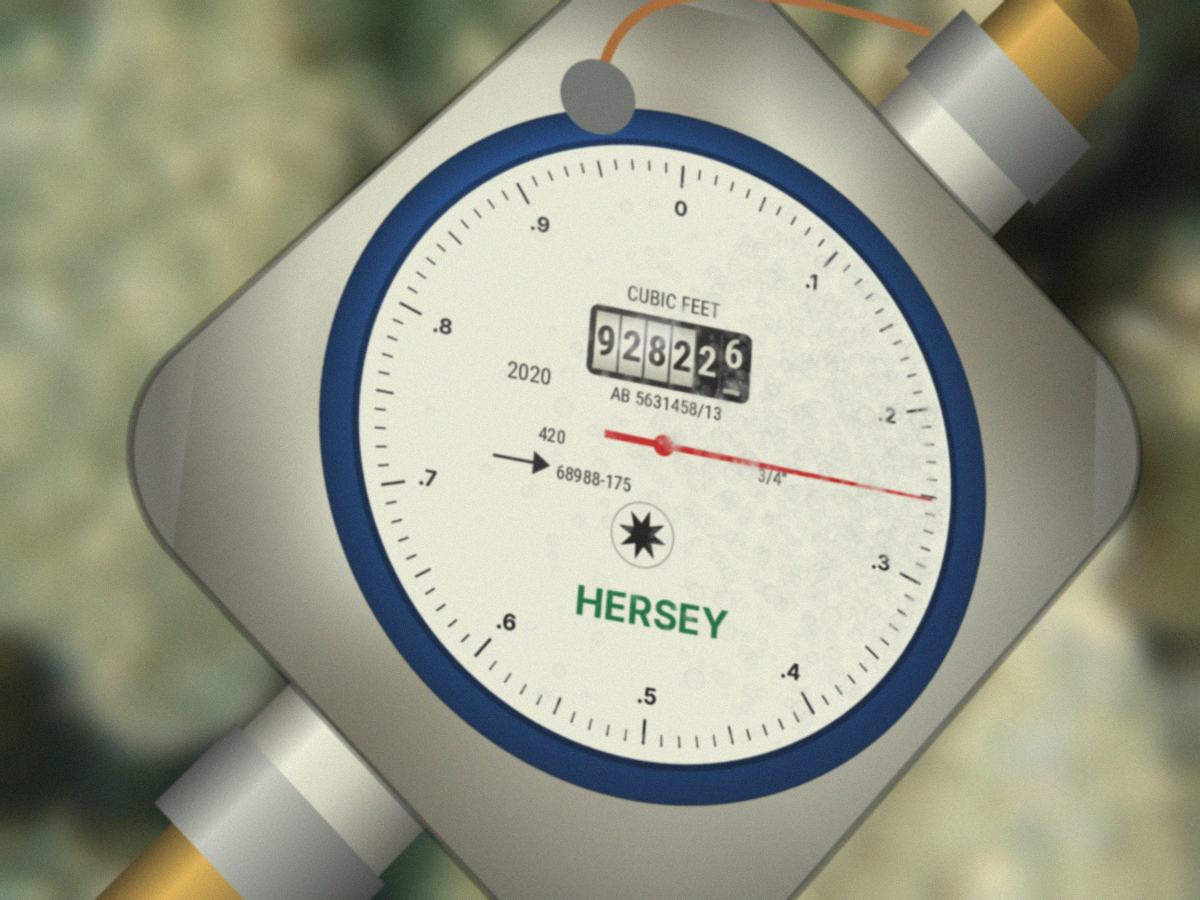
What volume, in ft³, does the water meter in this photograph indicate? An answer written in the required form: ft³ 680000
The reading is ft³ 928226.25
